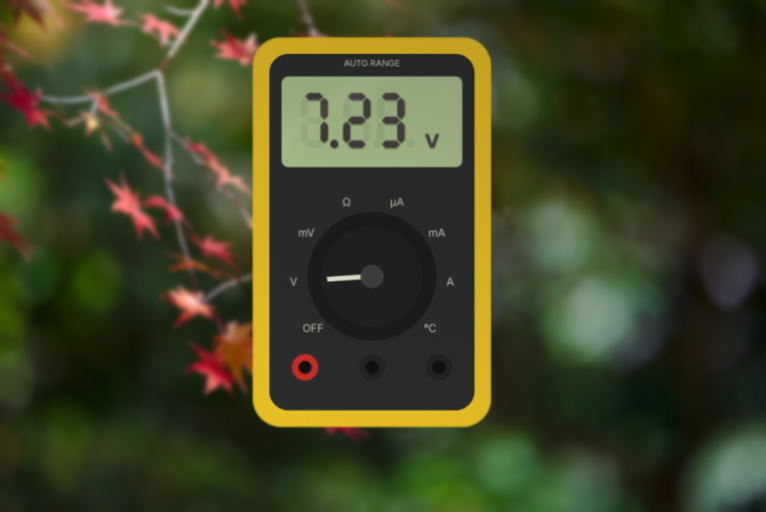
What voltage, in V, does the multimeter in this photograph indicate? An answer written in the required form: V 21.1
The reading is V 7.23
